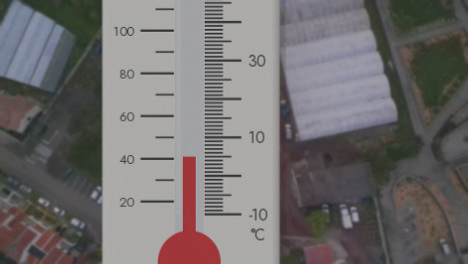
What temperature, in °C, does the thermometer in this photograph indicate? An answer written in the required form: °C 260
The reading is °C 5
